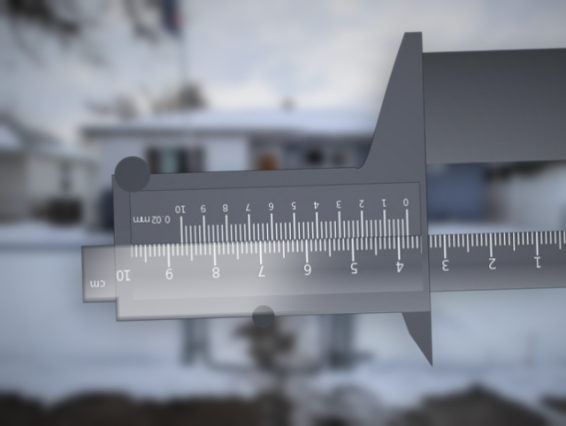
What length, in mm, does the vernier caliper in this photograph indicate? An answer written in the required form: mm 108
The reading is mm 38.0
